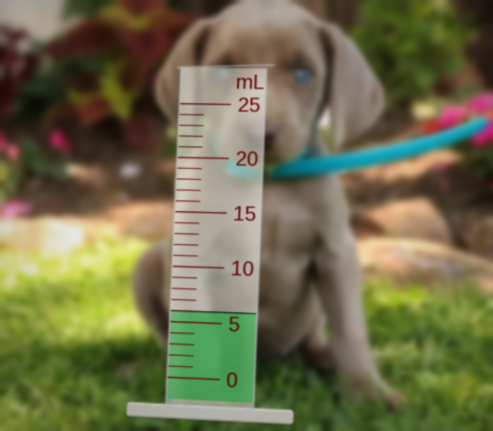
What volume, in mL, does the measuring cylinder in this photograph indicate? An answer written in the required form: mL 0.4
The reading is mL 6
